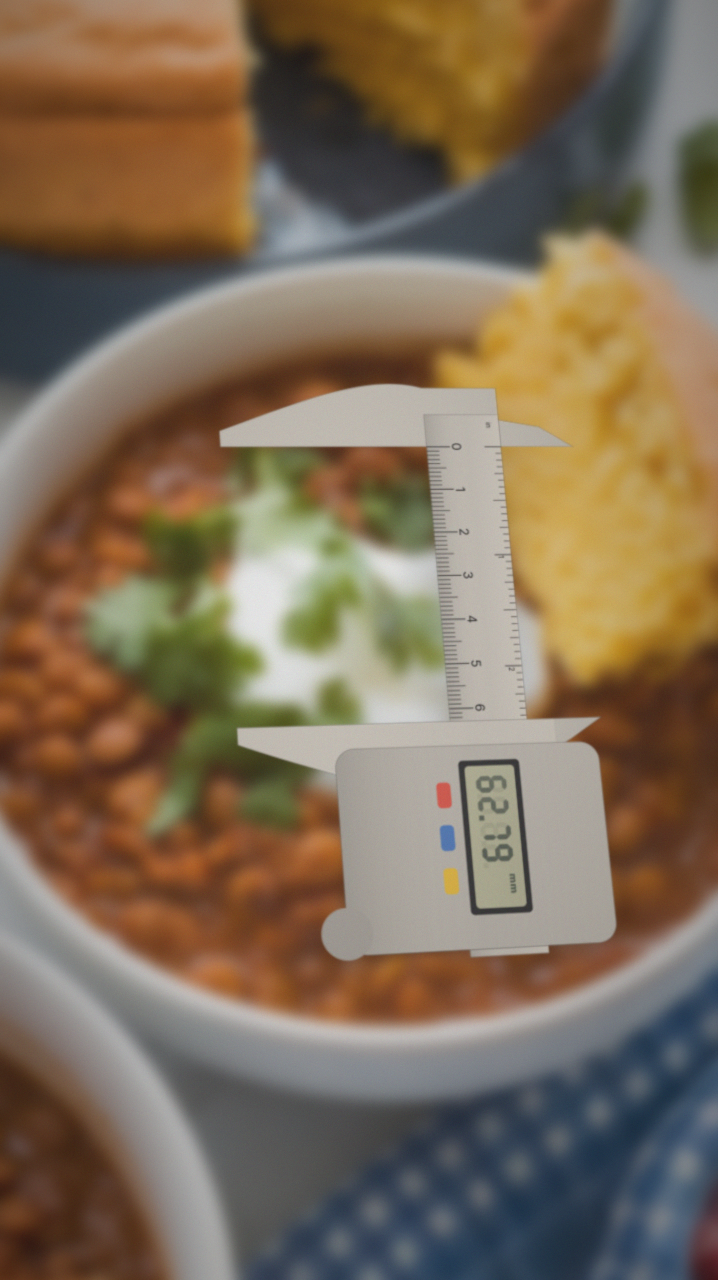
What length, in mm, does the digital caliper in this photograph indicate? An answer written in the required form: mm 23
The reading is mm 62.79
